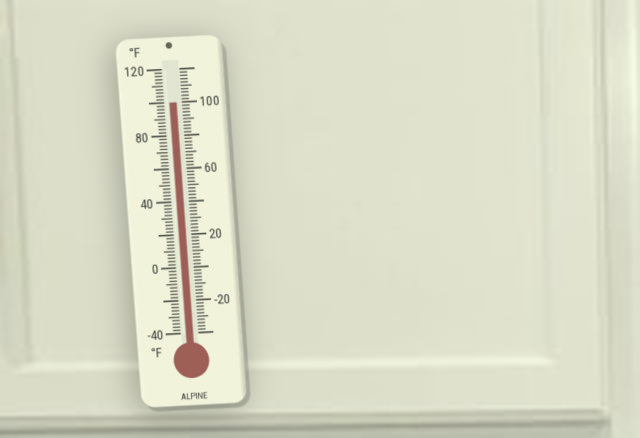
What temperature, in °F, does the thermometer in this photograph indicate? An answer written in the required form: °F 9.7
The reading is °F 100
